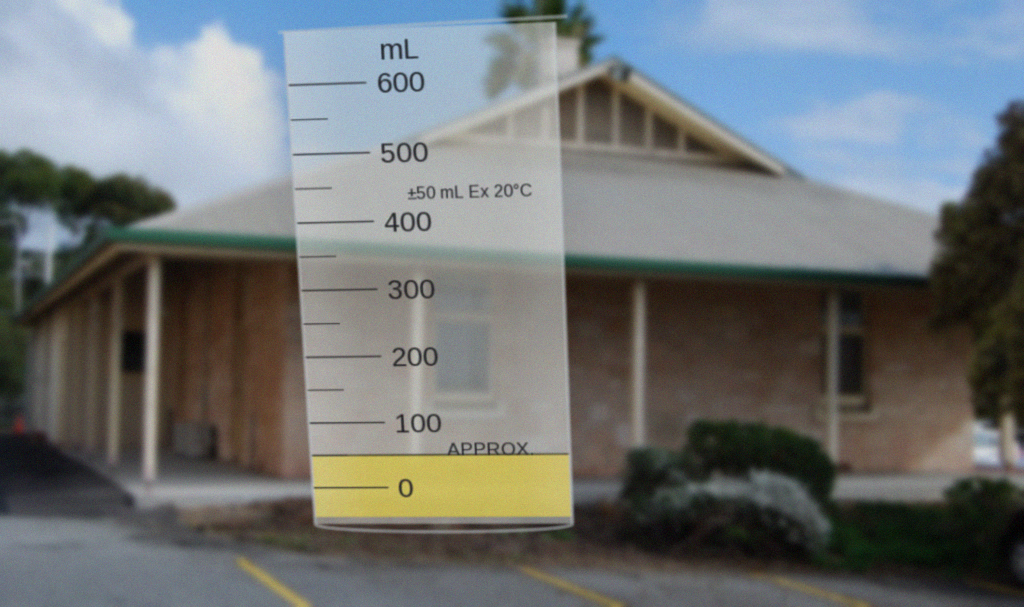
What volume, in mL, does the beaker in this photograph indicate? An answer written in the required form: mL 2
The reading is mL 50
